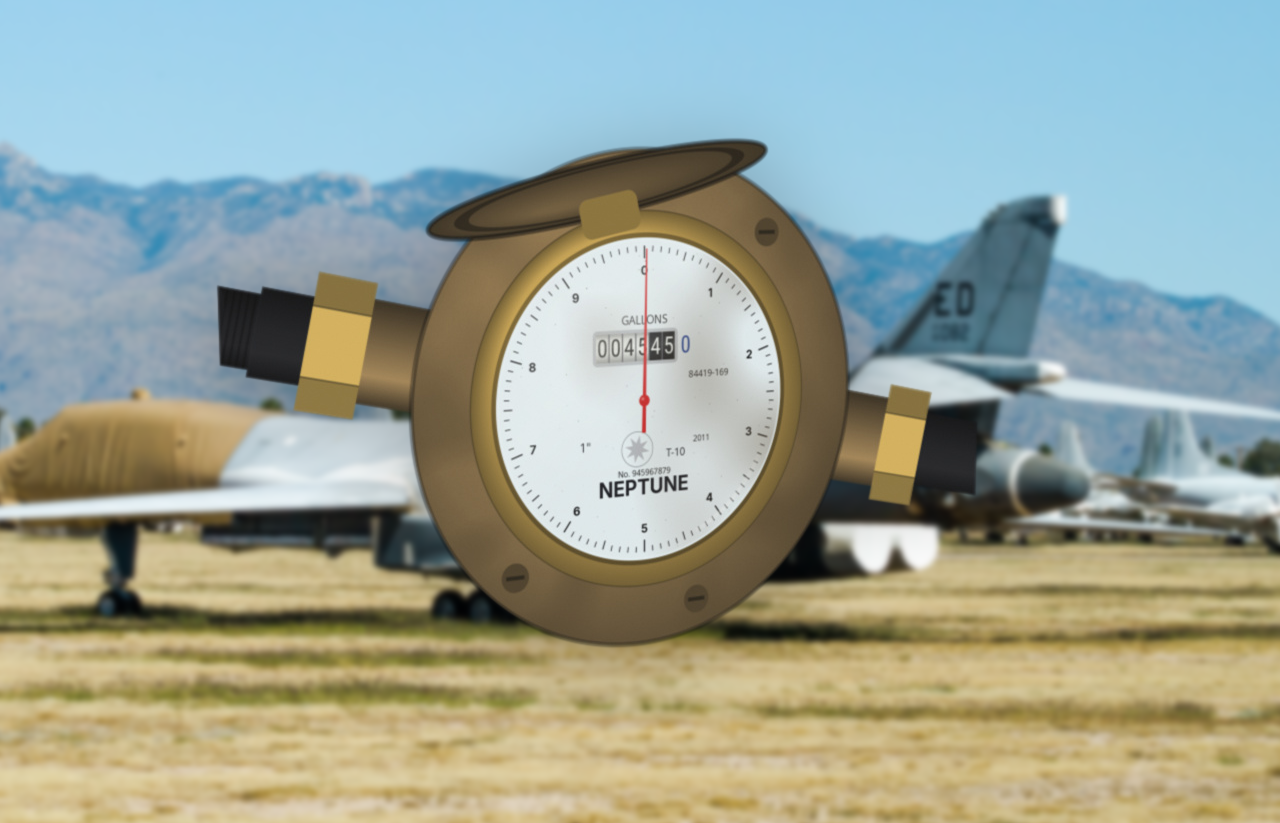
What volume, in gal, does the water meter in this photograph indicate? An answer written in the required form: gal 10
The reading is gal 45450.0
